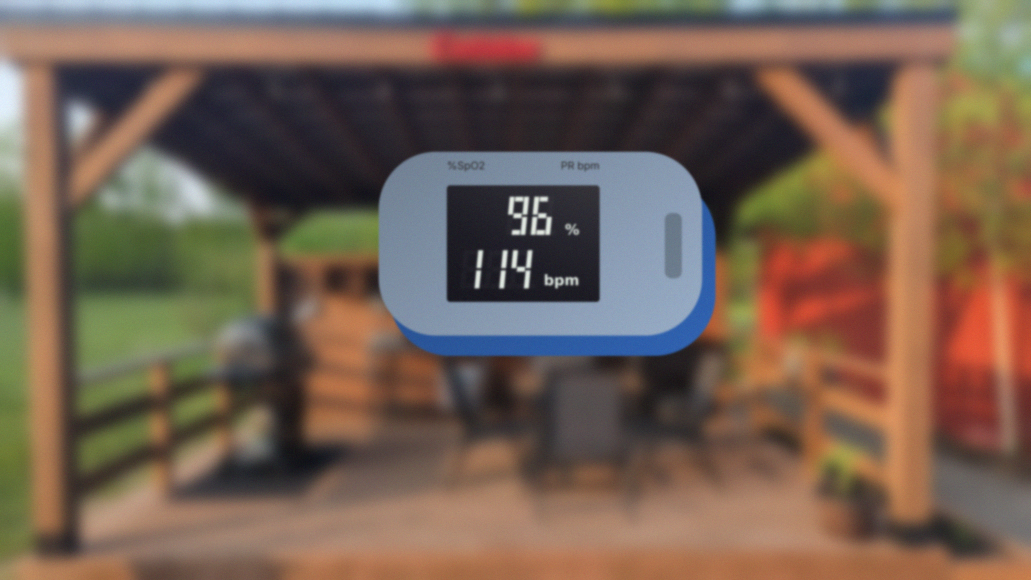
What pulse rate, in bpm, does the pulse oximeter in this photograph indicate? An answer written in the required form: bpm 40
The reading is bpm 114
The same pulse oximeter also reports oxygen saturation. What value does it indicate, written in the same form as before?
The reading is % 96
